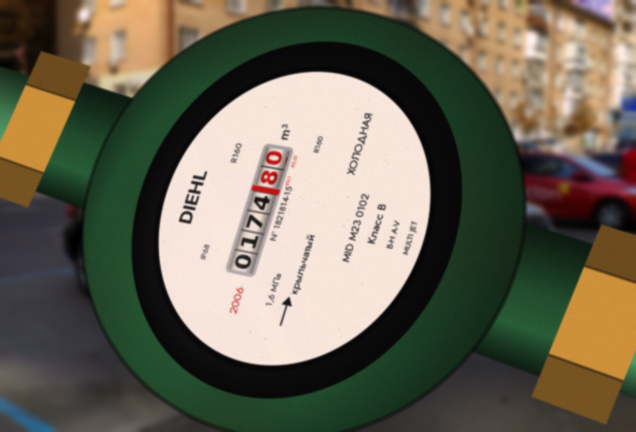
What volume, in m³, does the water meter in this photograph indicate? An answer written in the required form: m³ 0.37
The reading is m³ 174.80
